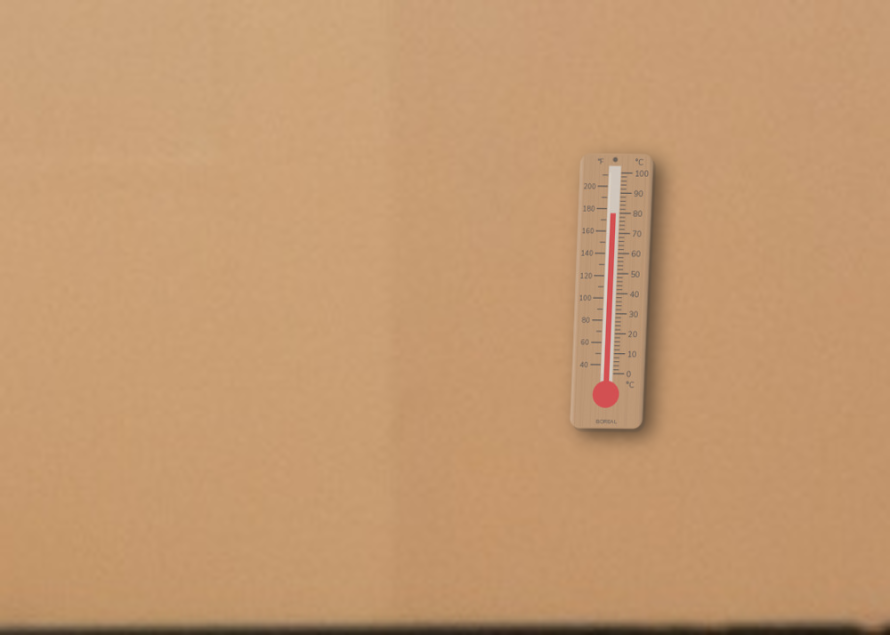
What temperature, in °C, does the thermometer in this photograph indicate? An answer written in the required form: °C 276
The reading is °C 80
